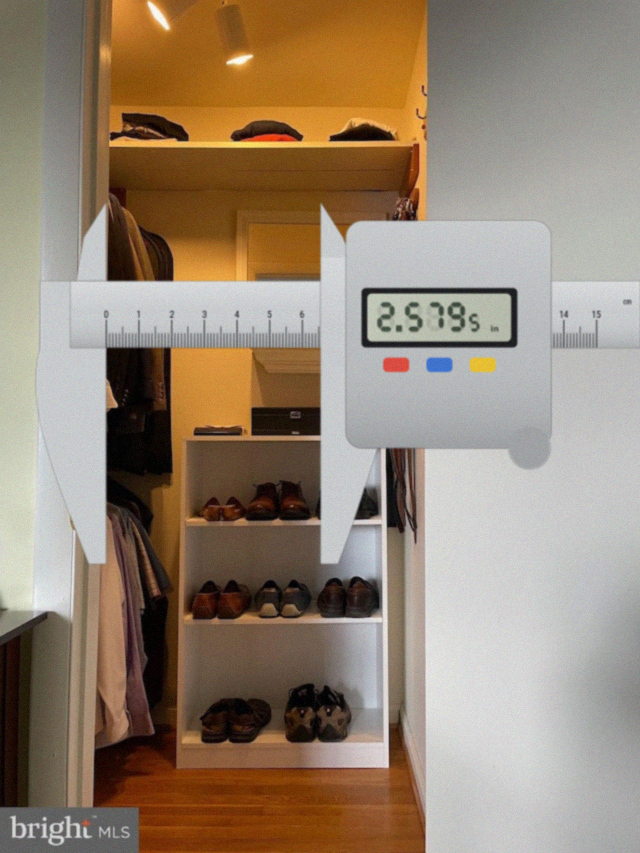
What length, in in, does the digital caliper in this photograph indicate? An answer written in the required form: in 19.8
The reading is in 2.5795
